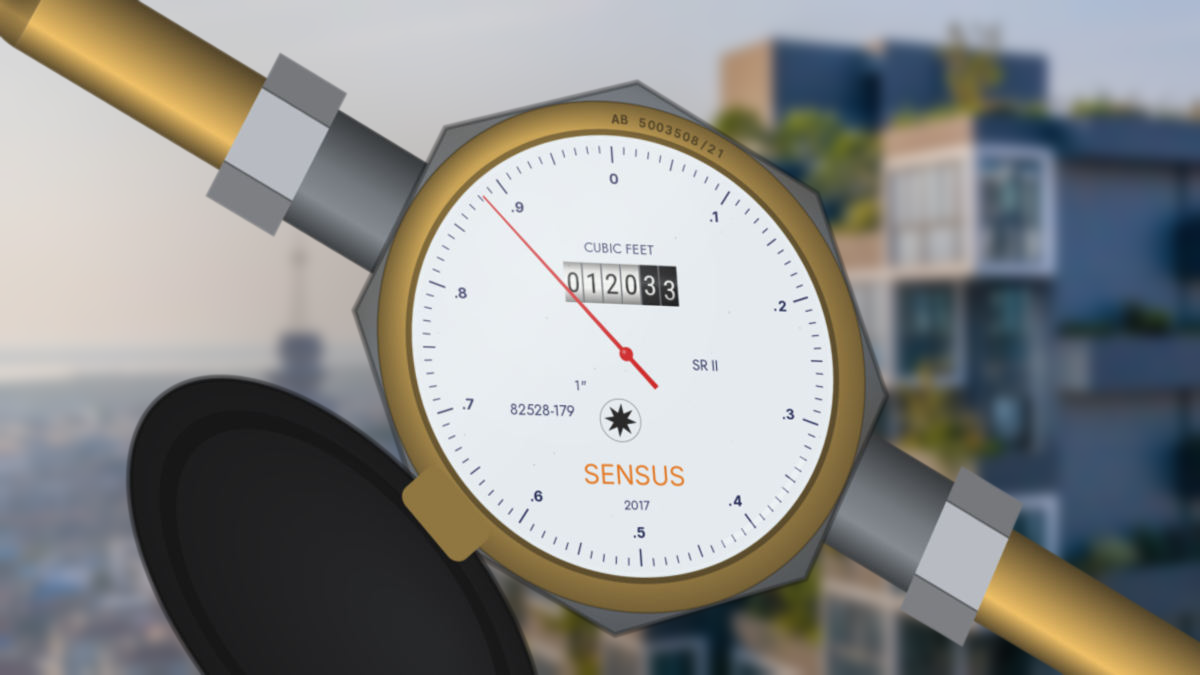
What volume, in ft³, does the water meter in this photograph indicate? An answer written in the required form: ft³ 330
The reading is ft³ 12032.88
